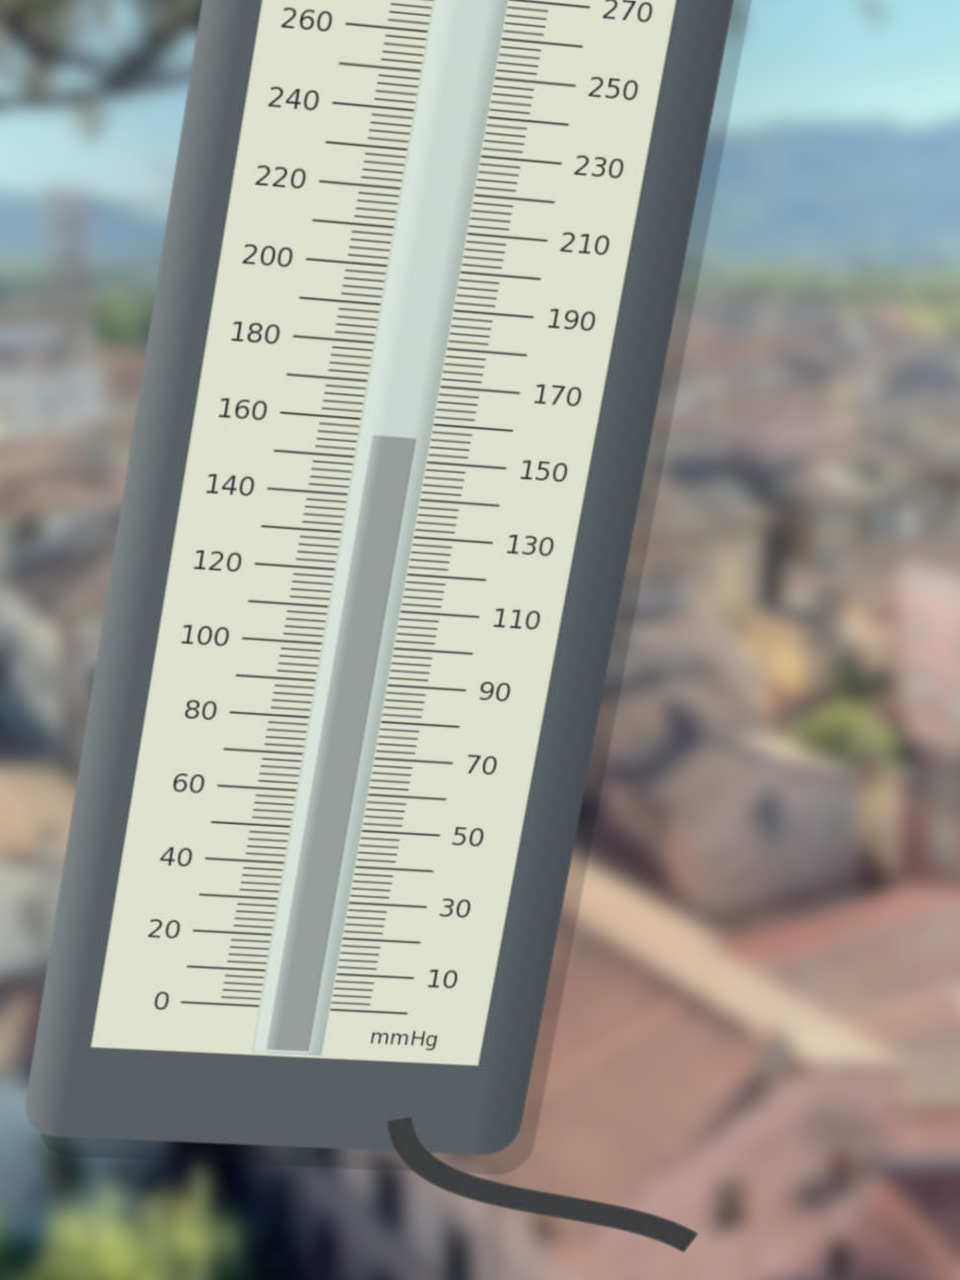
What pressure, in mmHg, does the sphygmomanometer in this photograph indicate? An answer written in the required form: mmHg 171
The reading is mmHg 156
